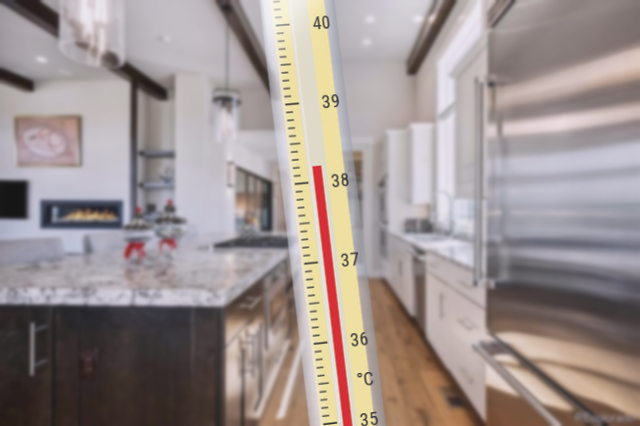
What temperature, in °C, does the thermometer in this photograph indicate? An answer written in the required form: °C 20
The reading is °C 38.2
